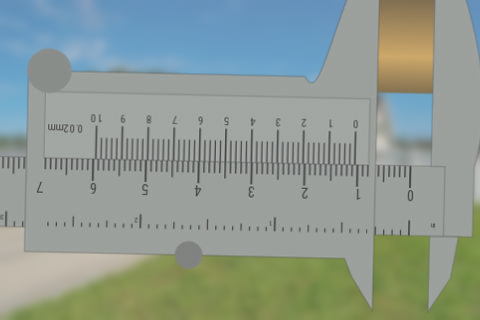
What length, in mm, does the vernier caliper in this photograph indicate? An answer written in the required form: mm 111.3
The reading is mm 10.5
